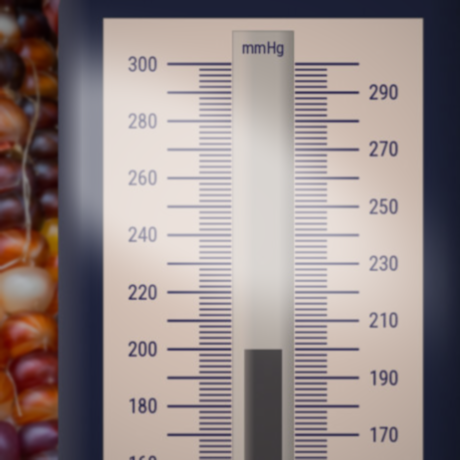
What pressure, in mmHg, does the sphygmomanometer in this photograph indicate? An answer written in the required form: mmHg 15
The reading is mmHg 200
